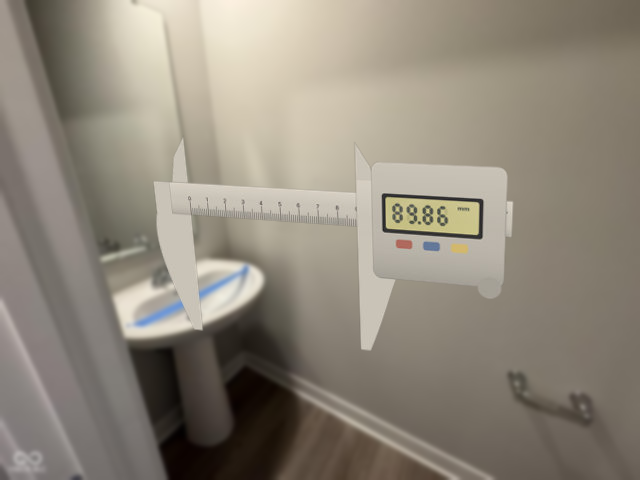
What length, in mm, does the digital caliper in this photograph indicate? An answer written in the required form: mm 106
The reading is mm 89.86
